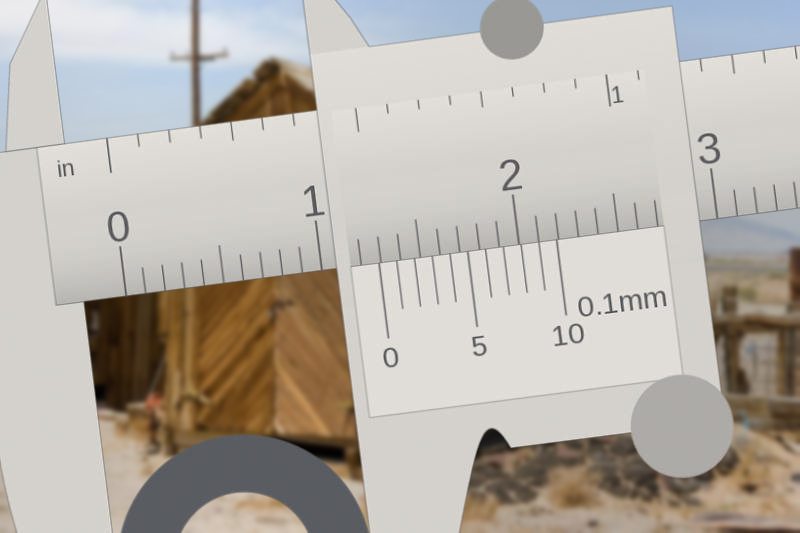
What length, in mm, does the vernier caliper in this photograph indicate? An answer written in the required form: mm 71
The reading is mm 12.9
